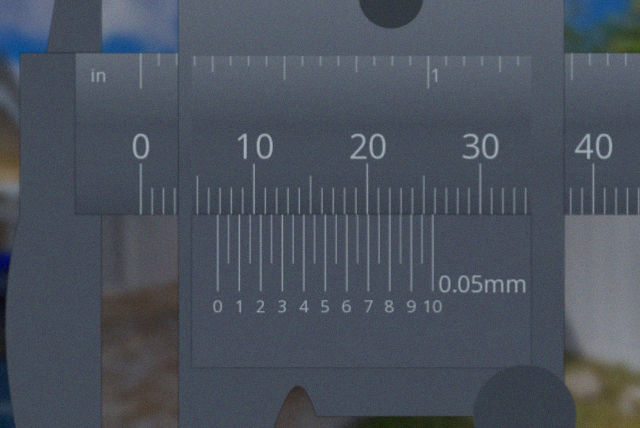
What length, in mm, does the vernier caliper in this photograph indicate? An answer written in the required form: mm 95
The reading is mm 6.8
